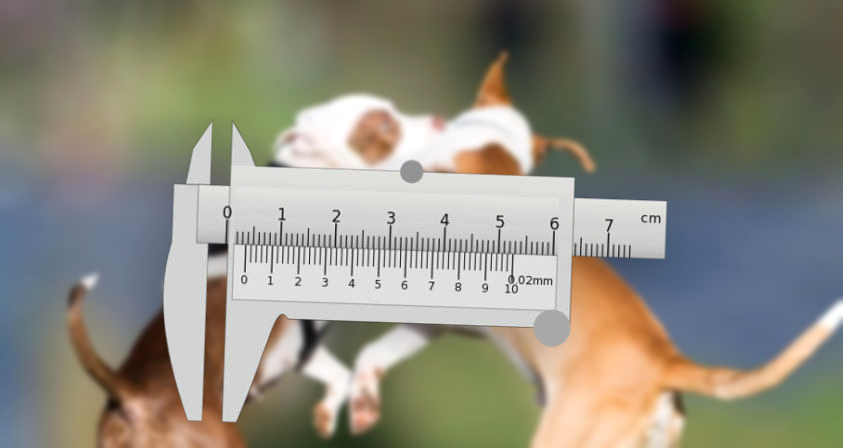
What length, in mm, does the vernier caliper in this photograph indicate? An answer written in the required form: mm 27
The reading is mm 3.6
